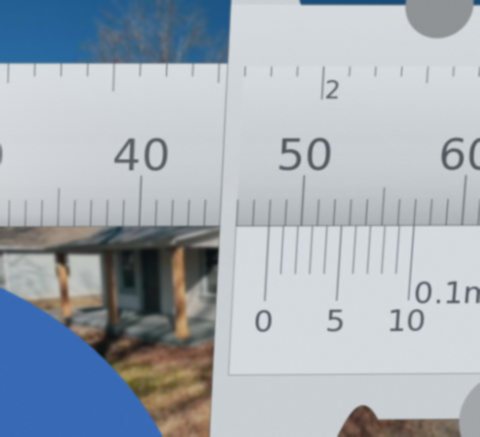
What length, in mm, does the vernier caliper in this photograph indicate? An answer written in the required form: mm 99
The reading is mm 48.0
